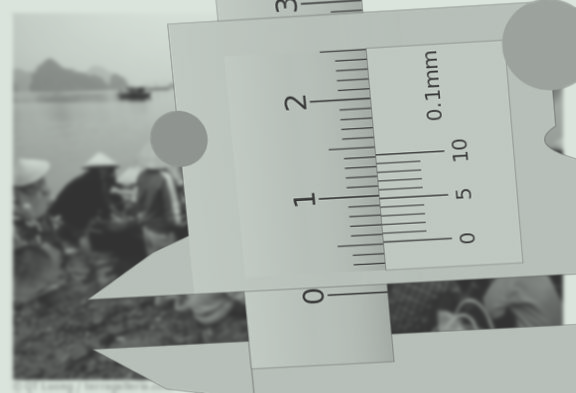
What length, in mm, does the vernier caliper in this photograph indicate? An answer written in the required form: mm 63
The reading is mm 5.2
